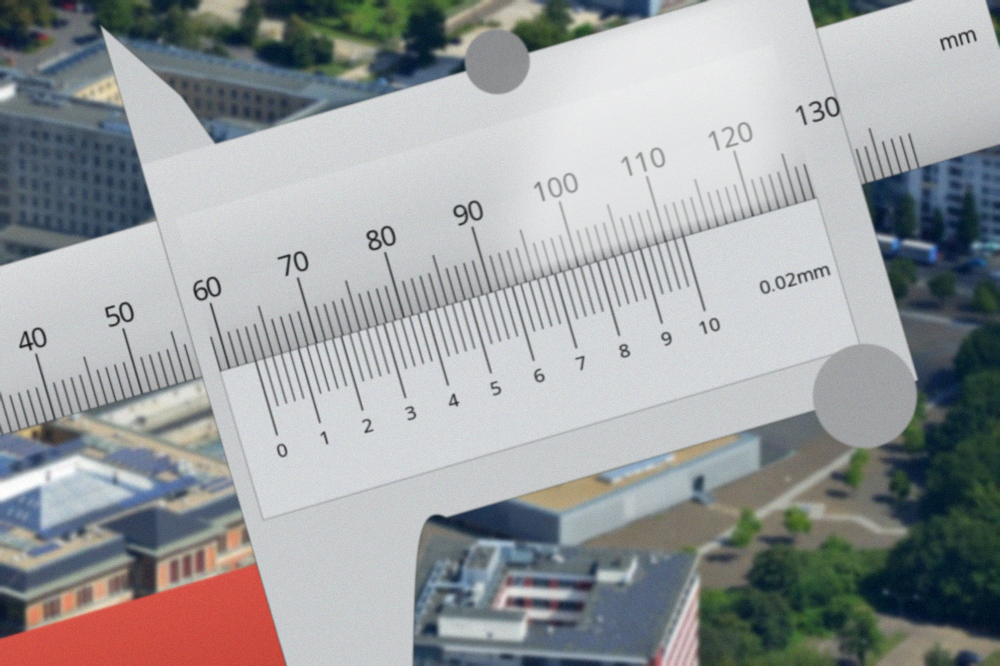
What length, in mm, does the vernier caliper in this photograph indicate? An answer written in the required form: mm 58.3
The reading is mm 63.0
